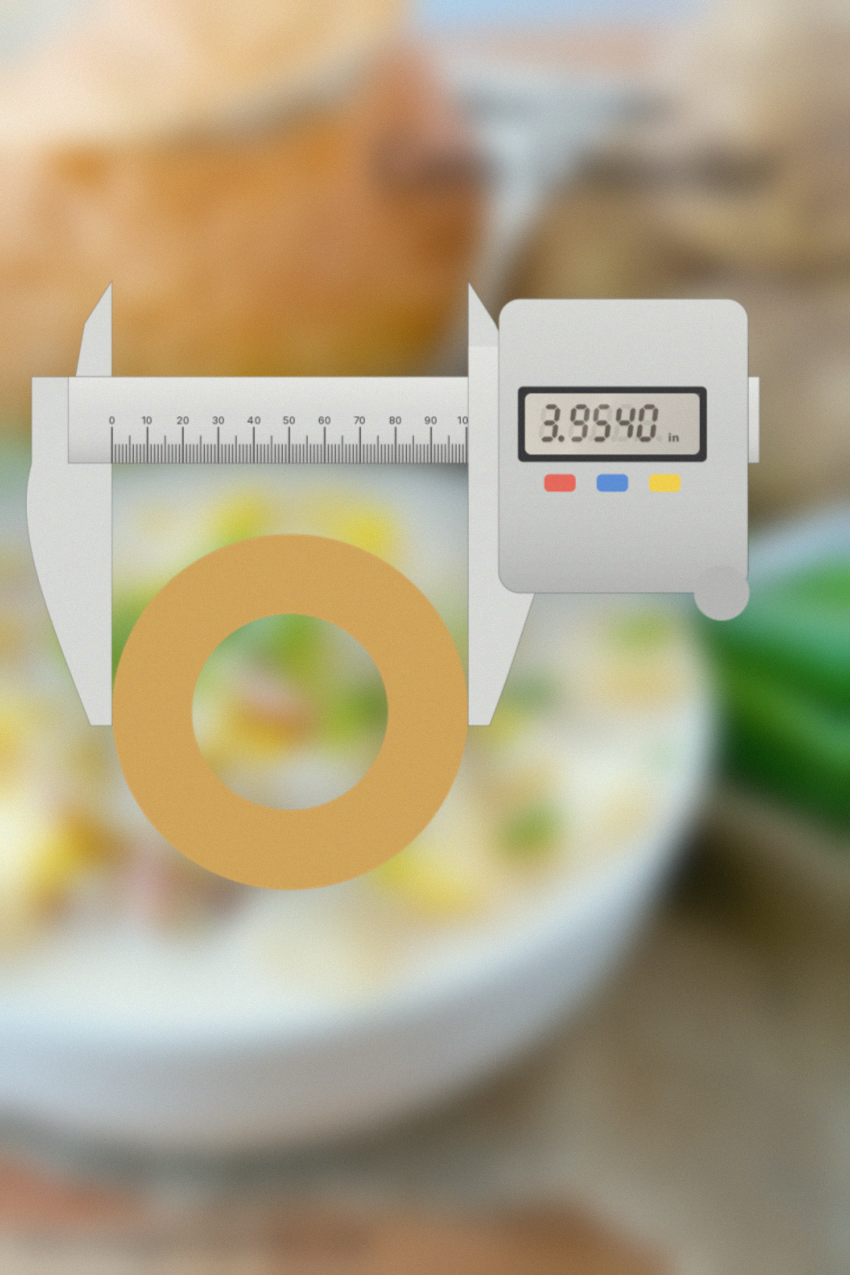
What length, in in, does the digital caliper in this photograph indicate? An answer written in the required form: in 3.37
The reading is in 3.9540
